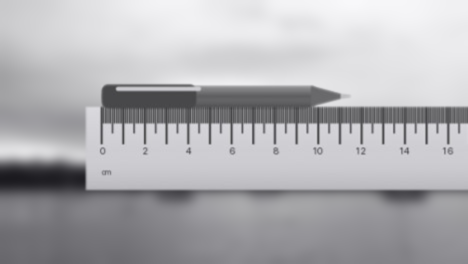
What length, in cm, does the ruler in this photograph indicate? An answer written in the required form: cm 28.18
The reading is cm 11.5
